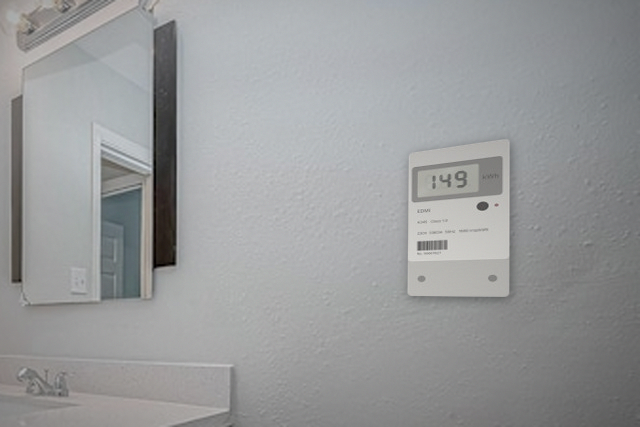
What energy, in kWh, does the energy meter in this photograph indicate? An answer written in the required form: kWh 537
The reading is kWh 149
